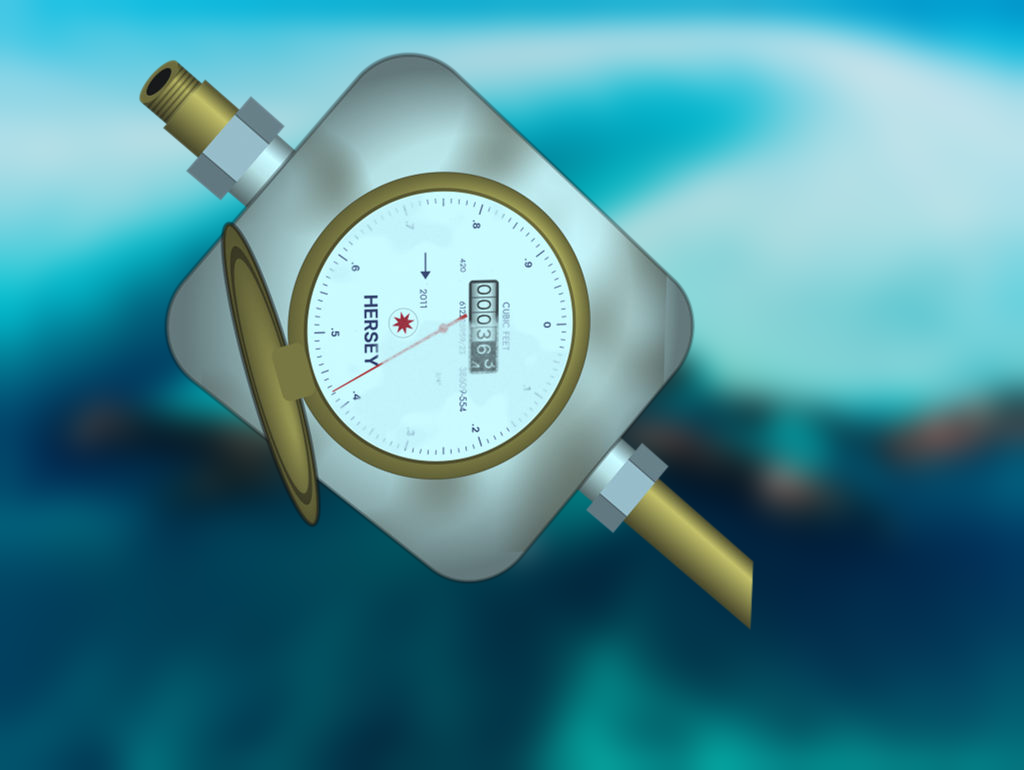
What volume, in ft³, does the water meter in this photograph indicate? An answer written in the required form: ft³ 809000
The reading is ft³ 363.42
